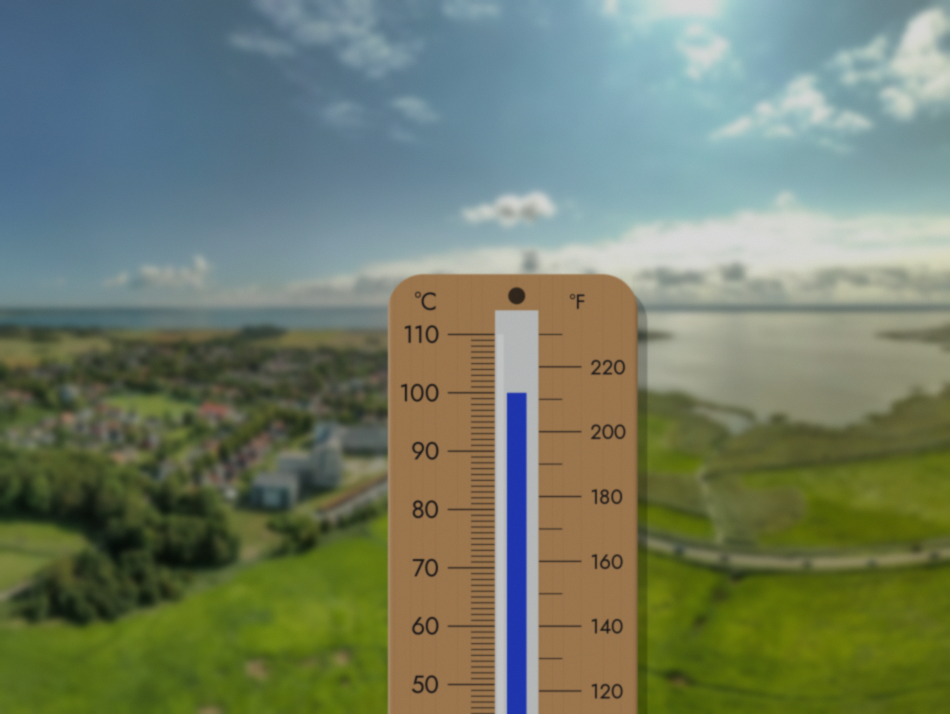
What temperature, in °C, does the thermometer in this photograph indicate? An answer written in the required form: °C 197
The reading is °C 100
